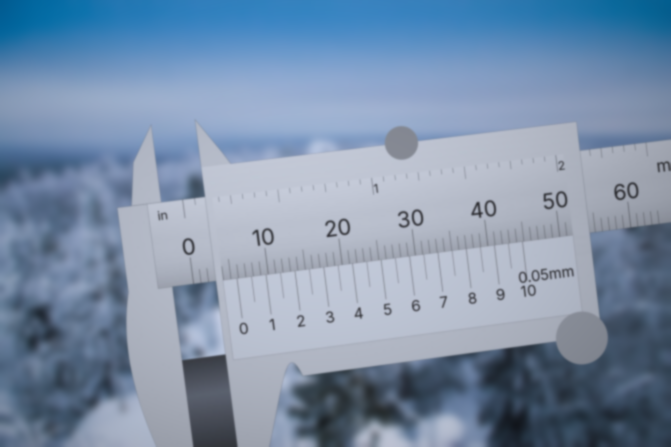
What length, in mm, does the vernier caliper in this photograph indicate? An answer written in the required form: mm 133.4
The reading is mm 5.8
